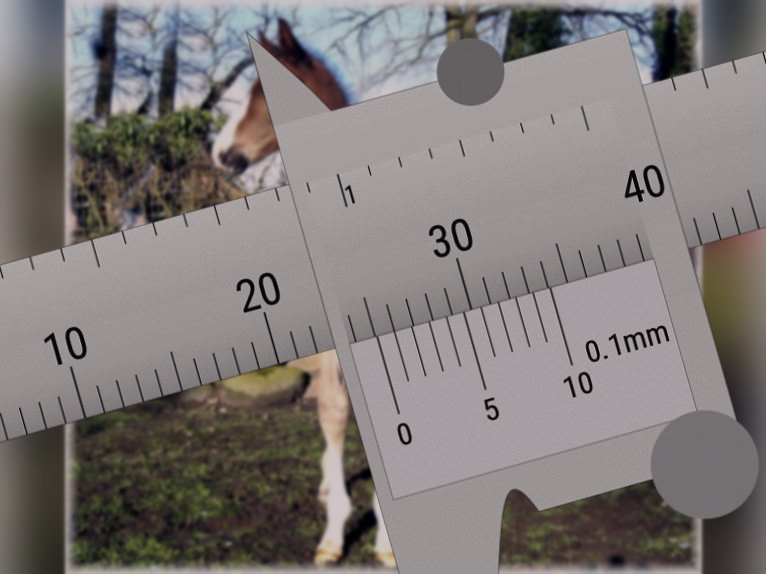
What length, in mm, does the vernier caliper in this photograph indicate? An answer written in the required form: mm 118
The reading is mm 25.1
